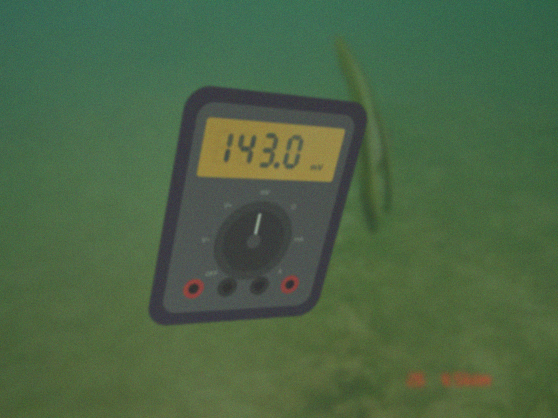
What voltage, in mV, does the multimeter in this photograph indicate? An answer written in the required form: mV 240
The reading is mV 143.0
